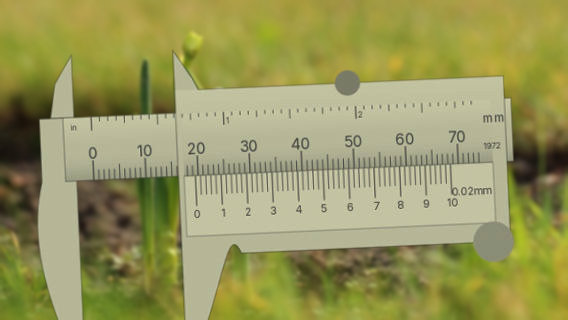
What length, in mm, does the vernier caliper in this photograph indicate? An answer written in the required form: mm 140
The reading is mm 19.5
